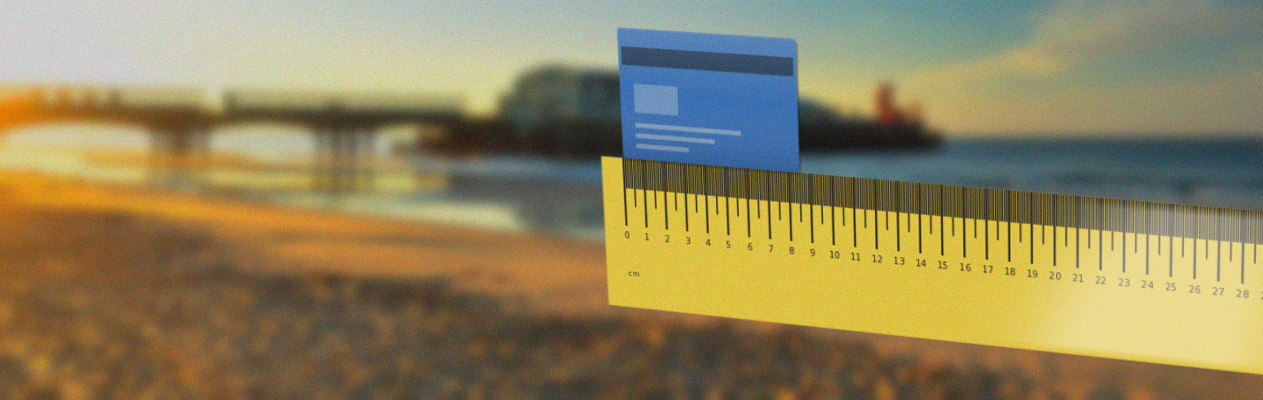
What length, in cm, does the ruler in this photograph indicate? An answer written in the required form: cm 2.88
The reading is cm 8.5
